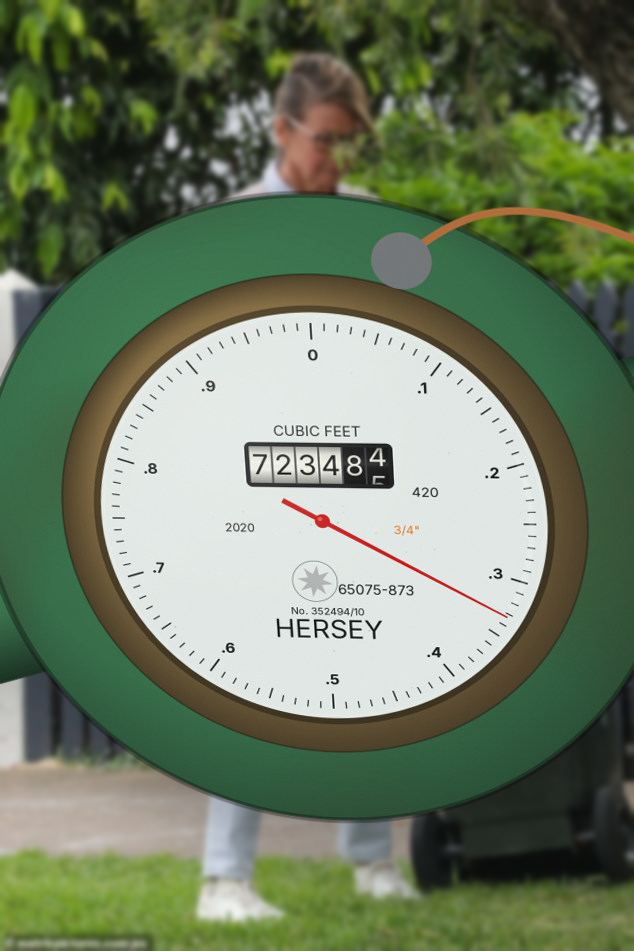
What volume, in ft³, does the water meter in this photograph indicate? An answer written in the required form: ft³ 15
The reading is ft³ 723484.33
